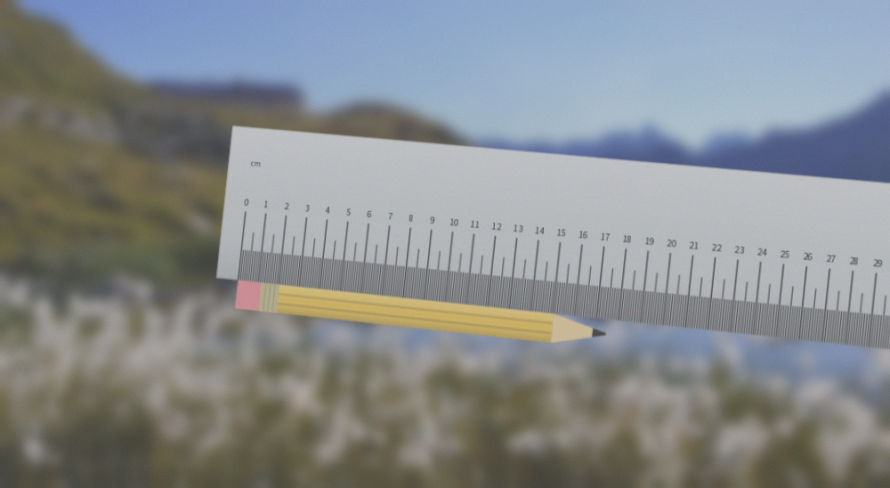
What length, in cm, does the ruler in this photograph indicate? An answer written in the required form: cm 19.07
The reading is cm 17.5
